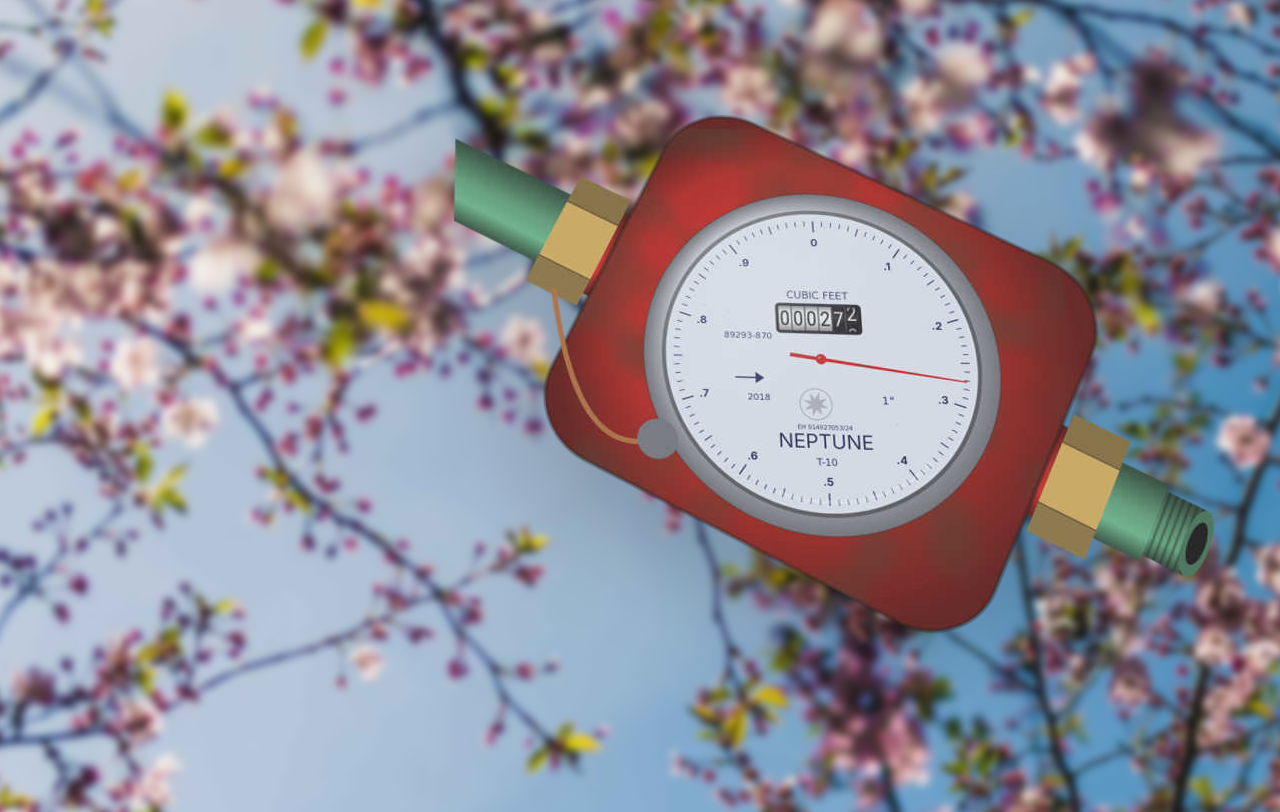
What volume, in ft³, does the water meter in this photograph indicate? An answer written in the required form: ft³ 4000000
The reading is ft³ 272.27
